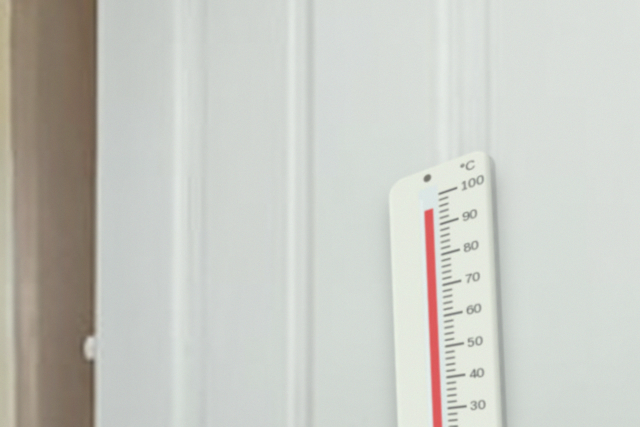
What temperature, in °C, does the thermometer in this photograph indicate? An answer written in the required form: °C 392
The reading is °C 96
